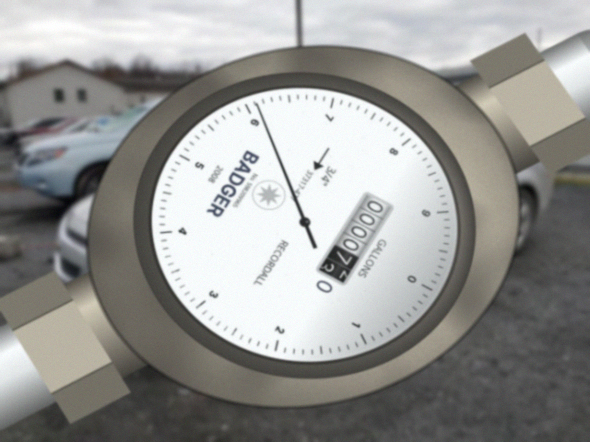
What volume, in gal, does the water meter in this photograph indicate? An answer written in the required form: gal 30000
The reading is gal 726.1
